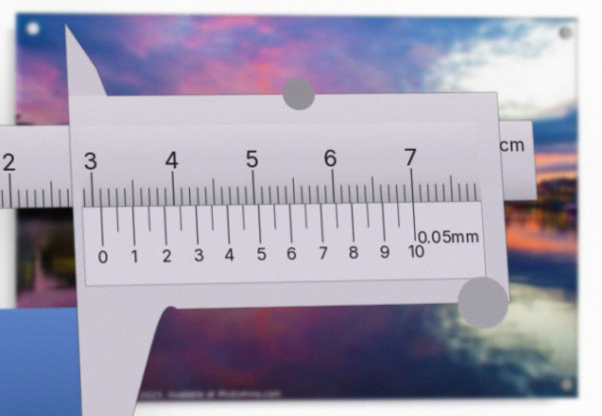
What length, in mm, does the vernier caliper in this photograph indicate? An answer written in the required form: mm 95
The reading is mm 31.0
